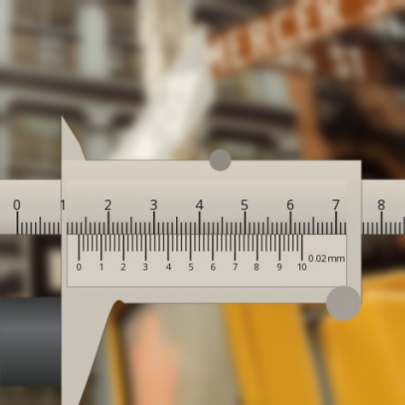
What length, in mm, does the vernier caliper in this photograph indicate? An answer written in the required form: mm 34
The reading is mm 13.5
